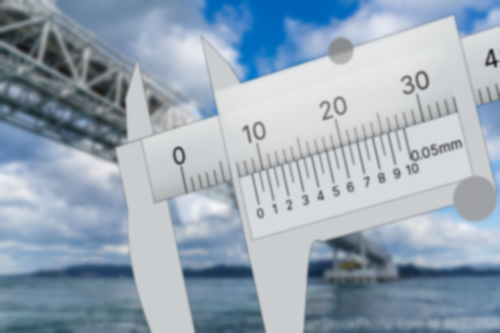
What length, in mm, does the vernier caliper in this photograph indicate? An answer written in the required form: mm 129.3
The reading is mm 8.6
